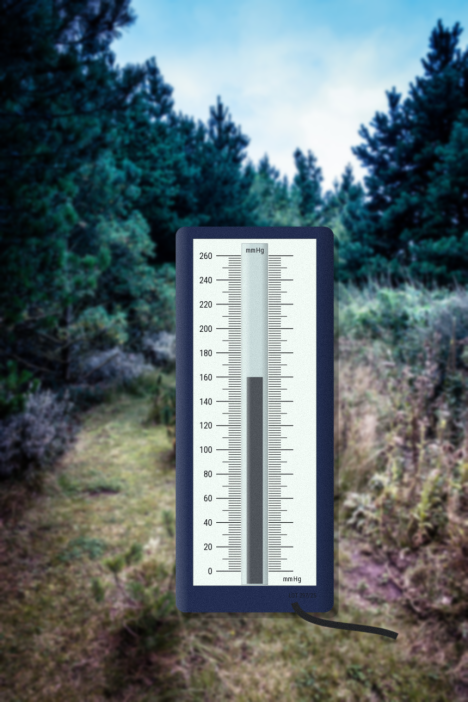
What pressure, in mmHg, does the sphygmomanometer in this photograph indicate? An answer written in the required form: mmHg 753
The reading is mmHg 160
